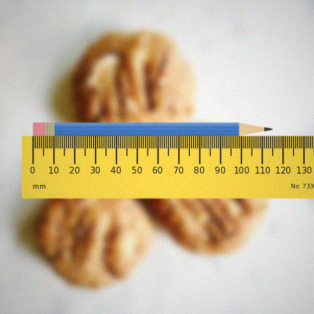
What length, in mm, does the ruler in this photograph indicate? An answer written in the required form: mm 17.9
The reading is mm 115
